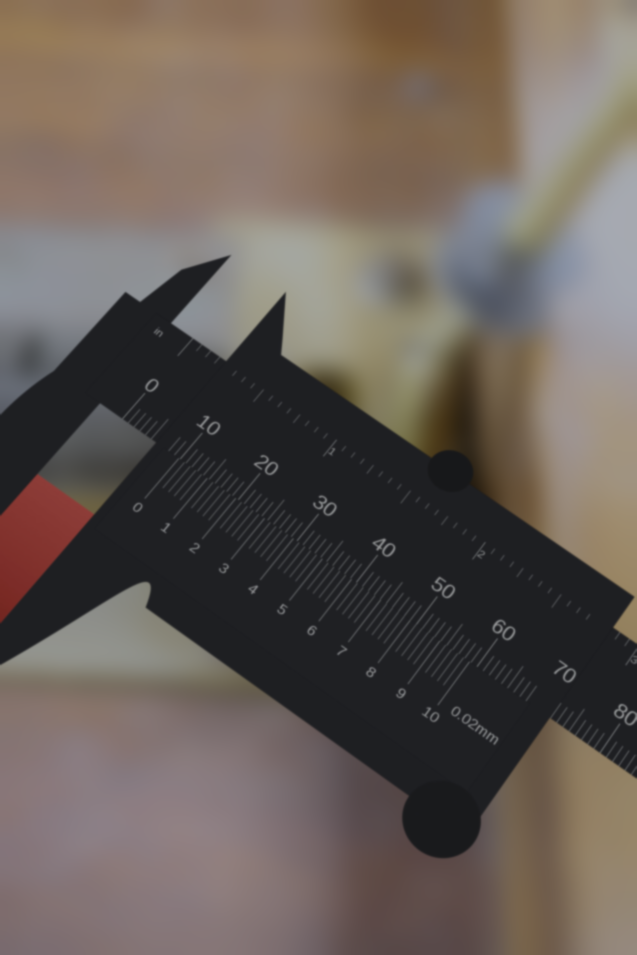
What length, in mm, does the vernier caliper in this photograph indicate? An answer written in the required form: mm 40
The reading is mm 9.8
